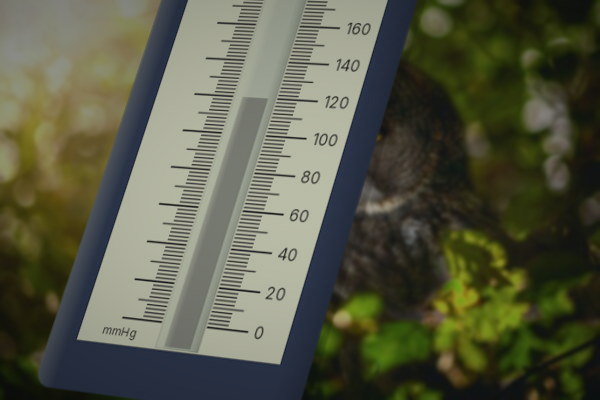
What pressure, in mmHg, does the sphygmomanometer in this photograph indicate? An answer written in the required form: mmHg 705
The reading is mmHg 120
